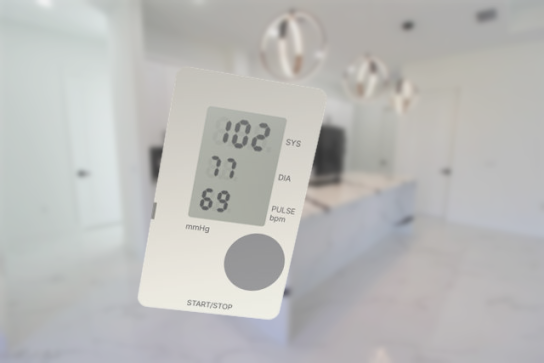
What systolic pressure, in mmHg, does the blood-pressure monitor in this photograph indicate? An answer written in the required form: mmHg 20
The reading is mmHg 102
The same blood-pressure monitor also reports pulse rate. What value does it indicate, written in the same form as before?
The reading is bpm 69
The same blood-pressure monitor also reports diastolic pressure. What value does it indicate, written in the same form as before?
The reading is mmHg 77
